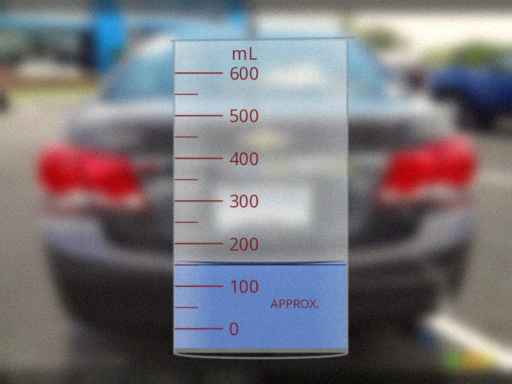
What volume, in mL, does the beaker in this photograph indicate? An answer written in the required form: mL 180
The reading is mL 150
